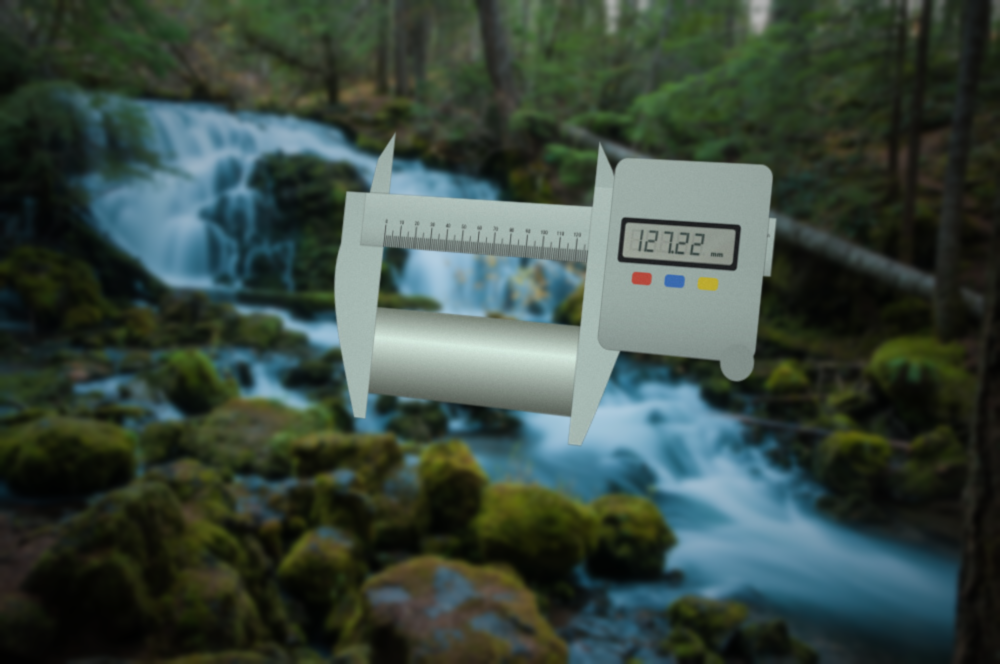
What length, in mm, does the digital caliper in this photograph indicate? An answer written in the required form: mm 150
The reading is mm 127.22
